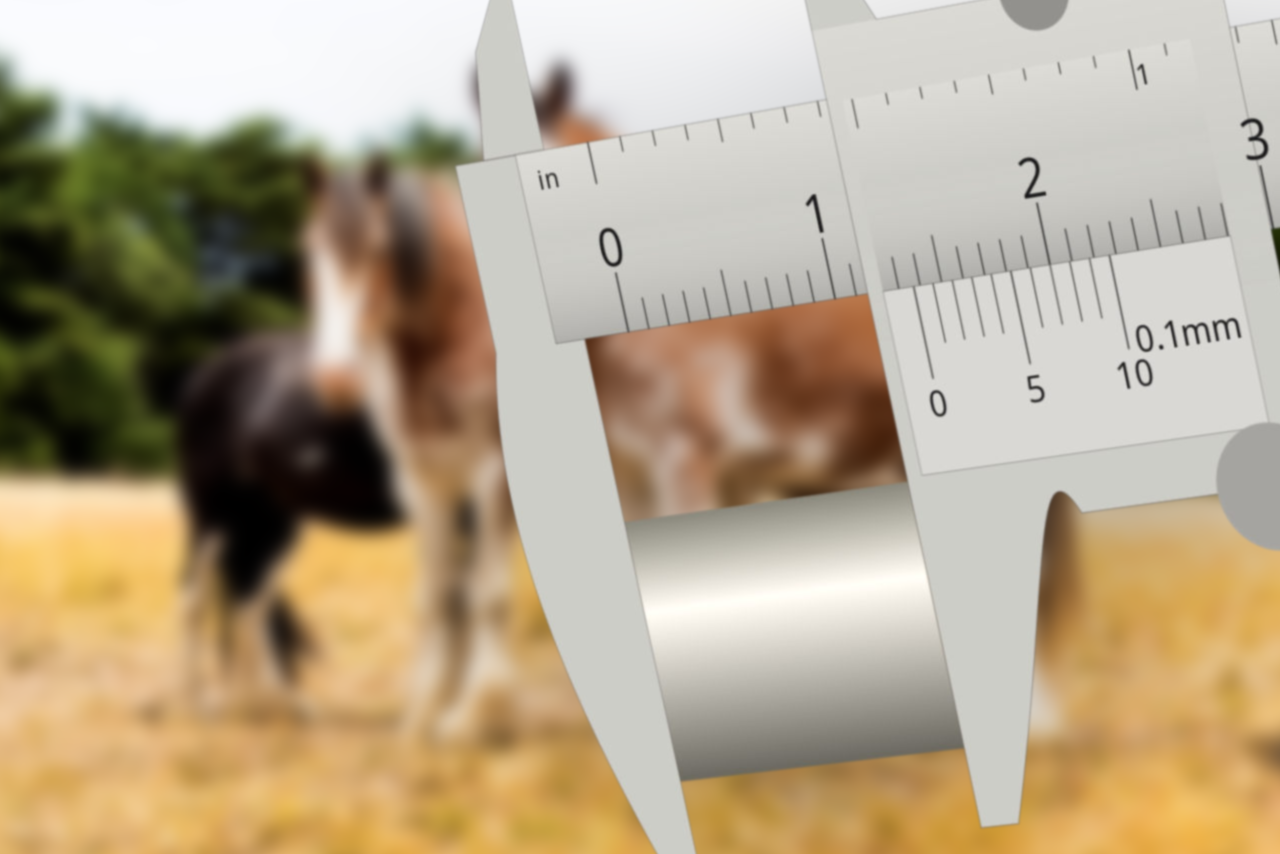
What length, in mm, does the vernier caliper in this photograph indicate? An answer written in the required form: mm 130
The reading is mm 13.7
